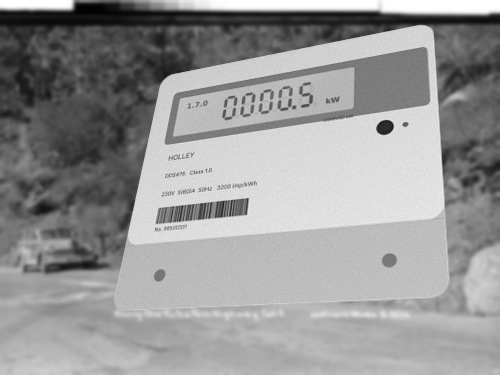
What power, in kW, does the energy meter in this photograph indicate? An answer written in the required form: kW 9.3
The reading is kW 0.5
